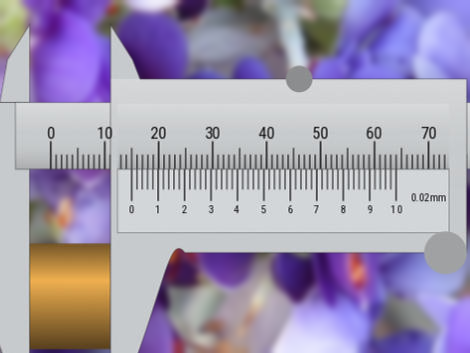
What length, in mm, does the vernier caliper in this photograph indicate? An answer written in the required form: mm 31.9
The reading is mm 15.0
